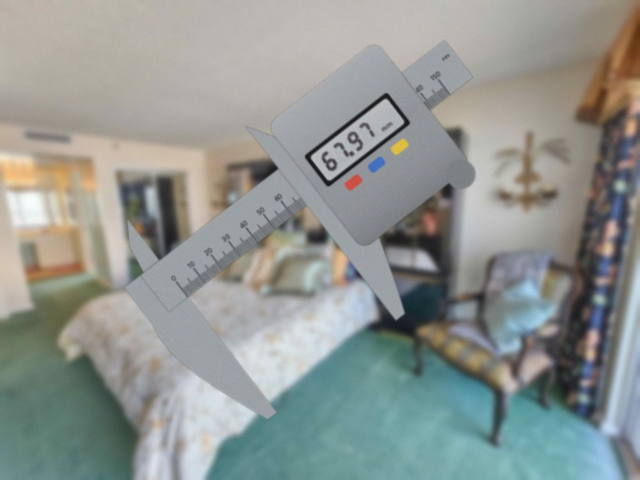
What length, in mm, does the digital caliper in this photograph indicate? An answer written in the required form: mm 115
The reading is mm 67.97
